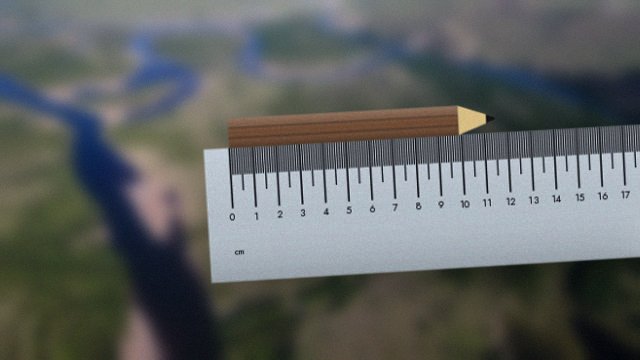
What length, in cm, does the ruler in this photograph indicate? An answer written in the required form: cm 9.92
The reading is cm 11.5
